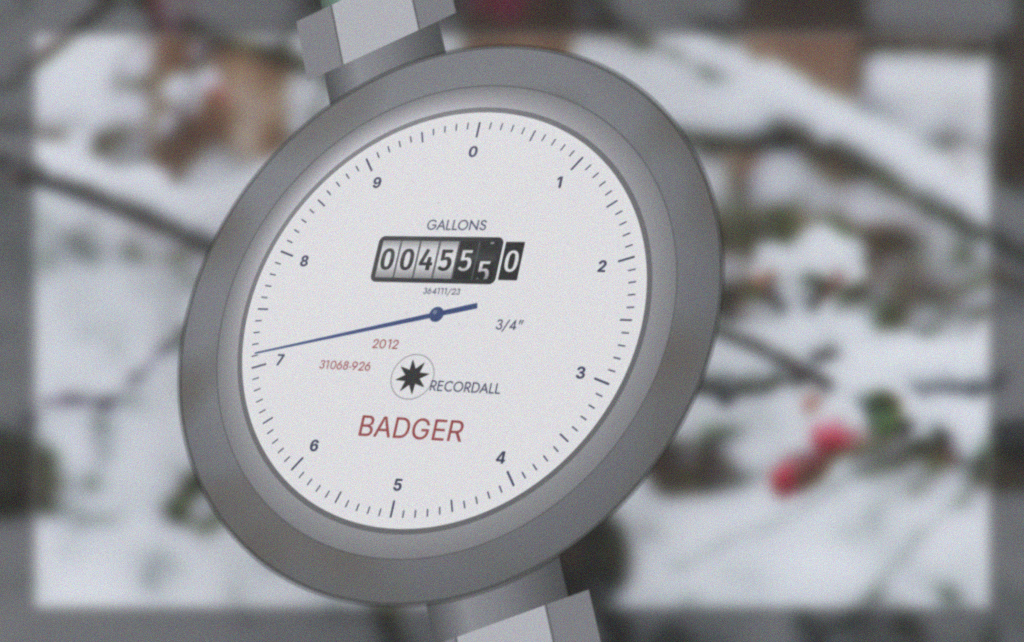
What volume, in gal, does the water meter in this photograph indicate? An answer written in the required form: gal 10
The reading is gal 45547.1
